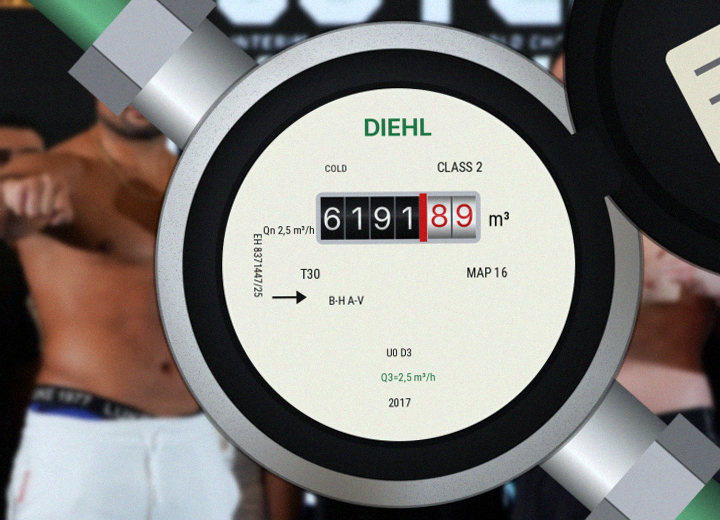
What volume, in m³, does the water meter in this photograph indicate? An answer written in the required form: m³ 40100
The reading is m³ 6191.89
